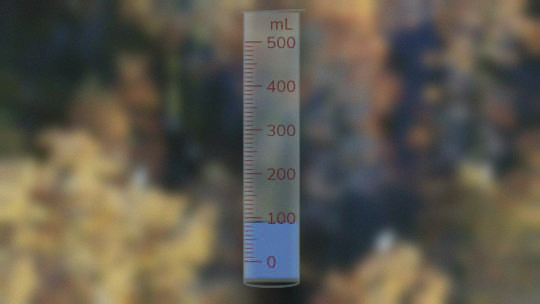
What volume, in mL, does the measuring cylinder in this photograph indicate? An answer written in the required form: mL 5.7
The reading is mL 90
